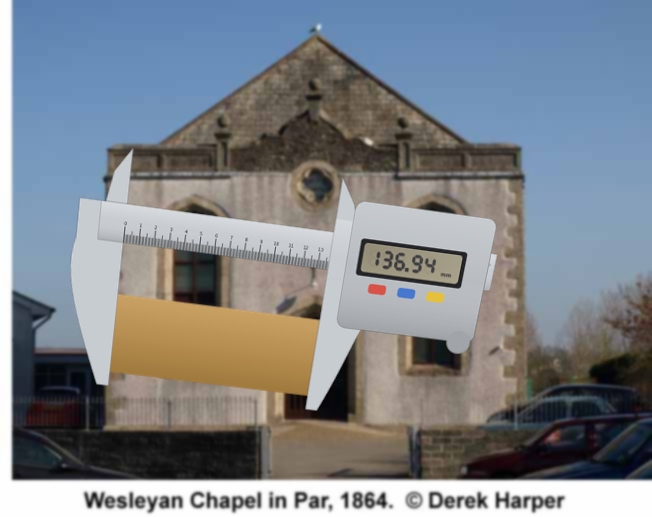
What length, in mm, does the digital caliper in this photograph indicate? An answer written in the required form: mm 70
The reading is mm 136.94
